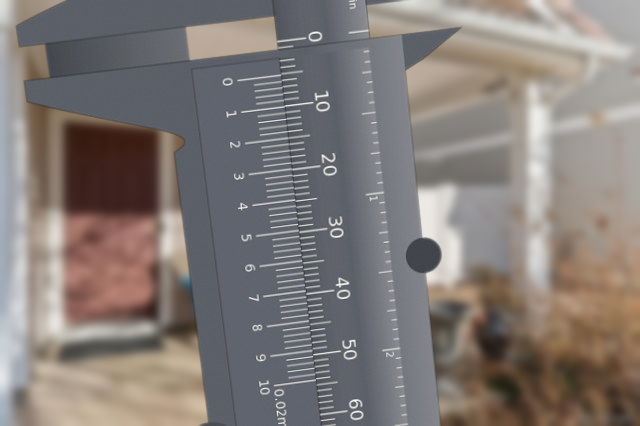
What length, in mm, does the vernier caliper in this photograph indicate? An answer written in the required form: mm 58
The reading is mm 5.2
